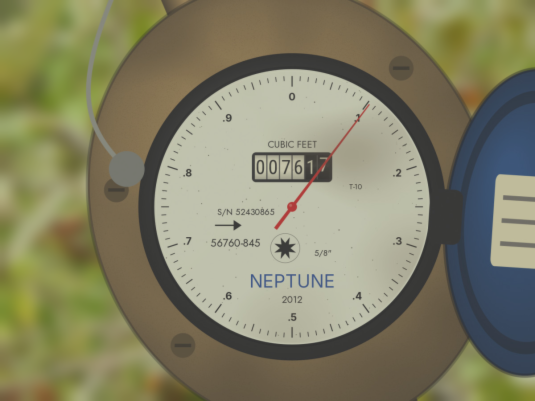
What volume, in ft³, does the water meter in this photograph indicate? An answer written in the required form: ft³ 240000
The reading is ft³ 7617.10
